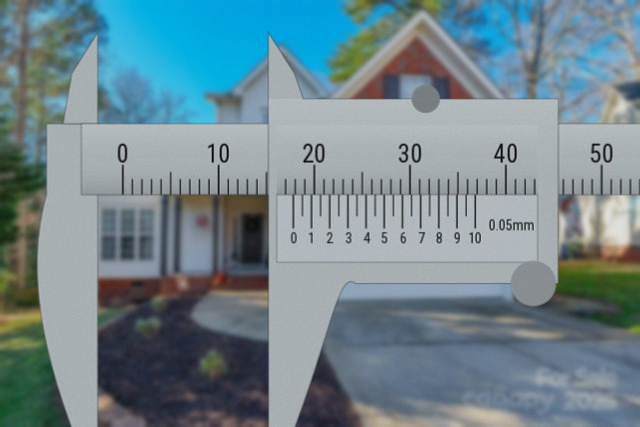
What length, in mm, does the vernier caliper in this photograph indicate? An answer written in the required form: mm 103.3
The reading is mm 17.8
